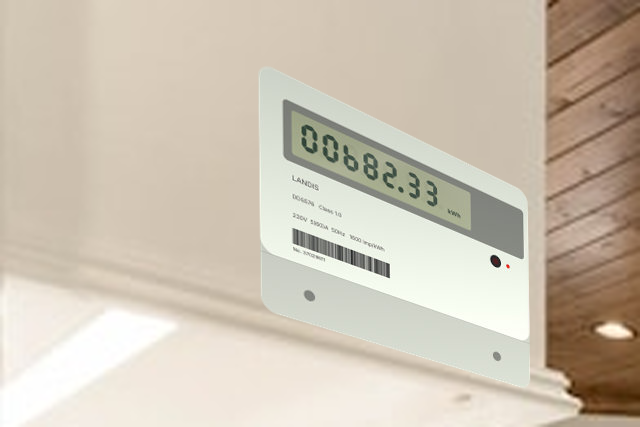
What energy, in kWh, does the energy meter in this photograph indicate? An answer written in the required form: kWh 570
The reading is kWh 682.33
